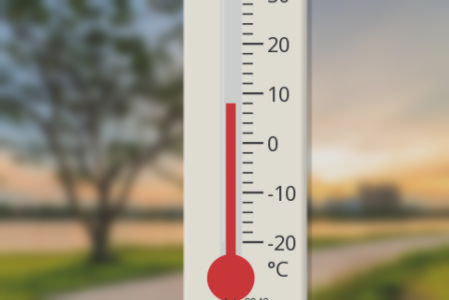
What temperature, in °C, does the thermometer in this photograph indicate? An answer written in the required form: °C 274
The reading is °C 8
